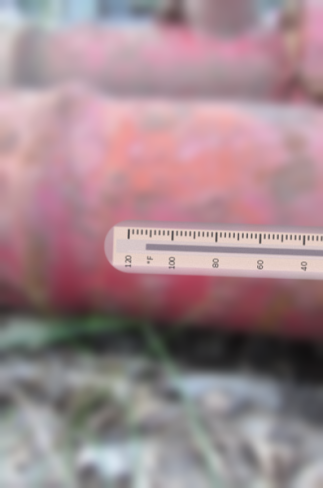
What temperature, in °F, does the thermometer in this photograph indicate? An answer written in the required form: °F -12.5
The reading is °F 112
